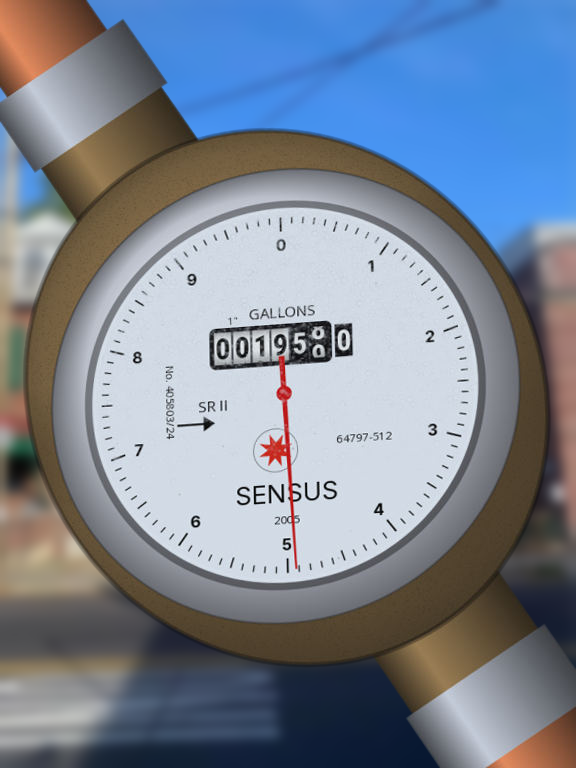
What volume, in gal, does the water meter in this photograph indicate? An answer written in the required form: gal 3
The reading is gal 19584.9
